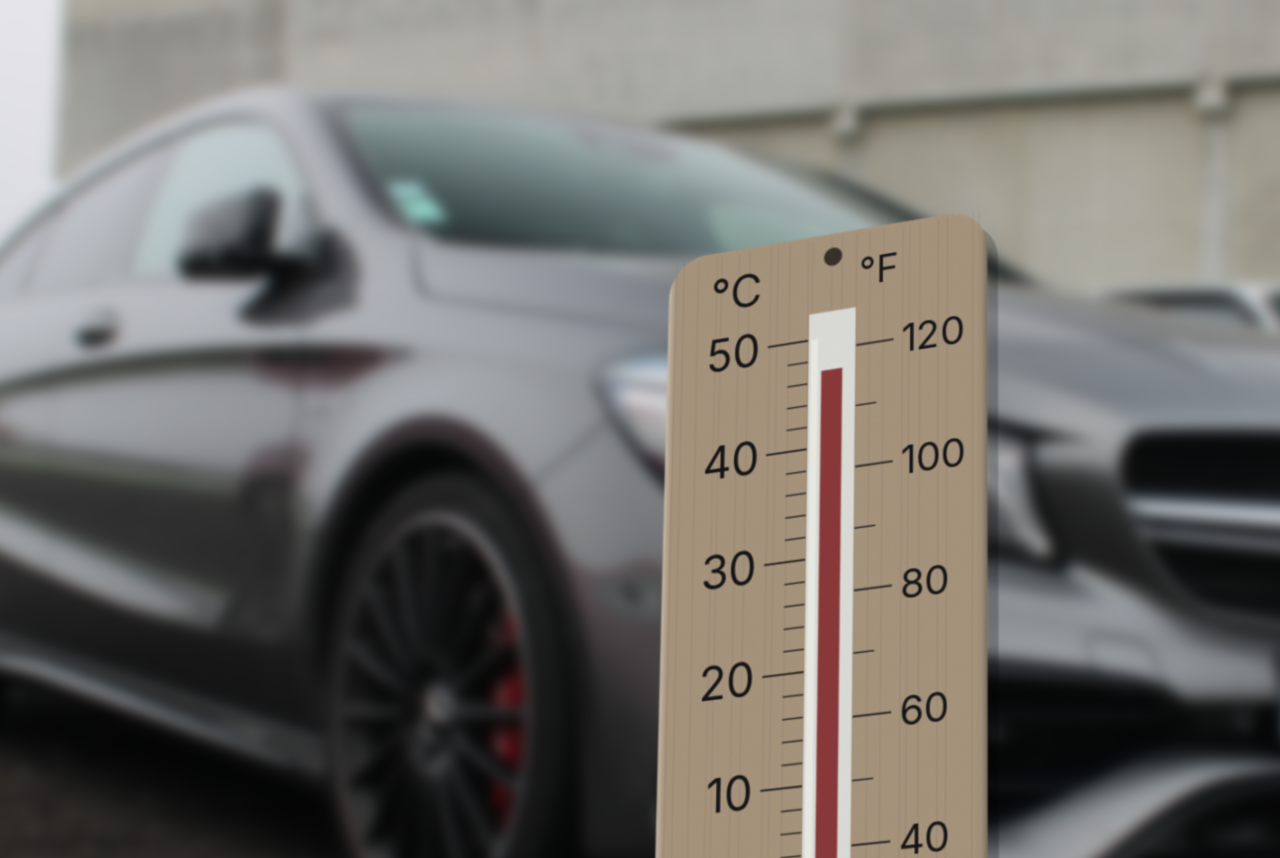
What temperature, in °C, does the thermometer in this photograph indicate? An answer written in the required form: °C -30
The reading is °C 47
